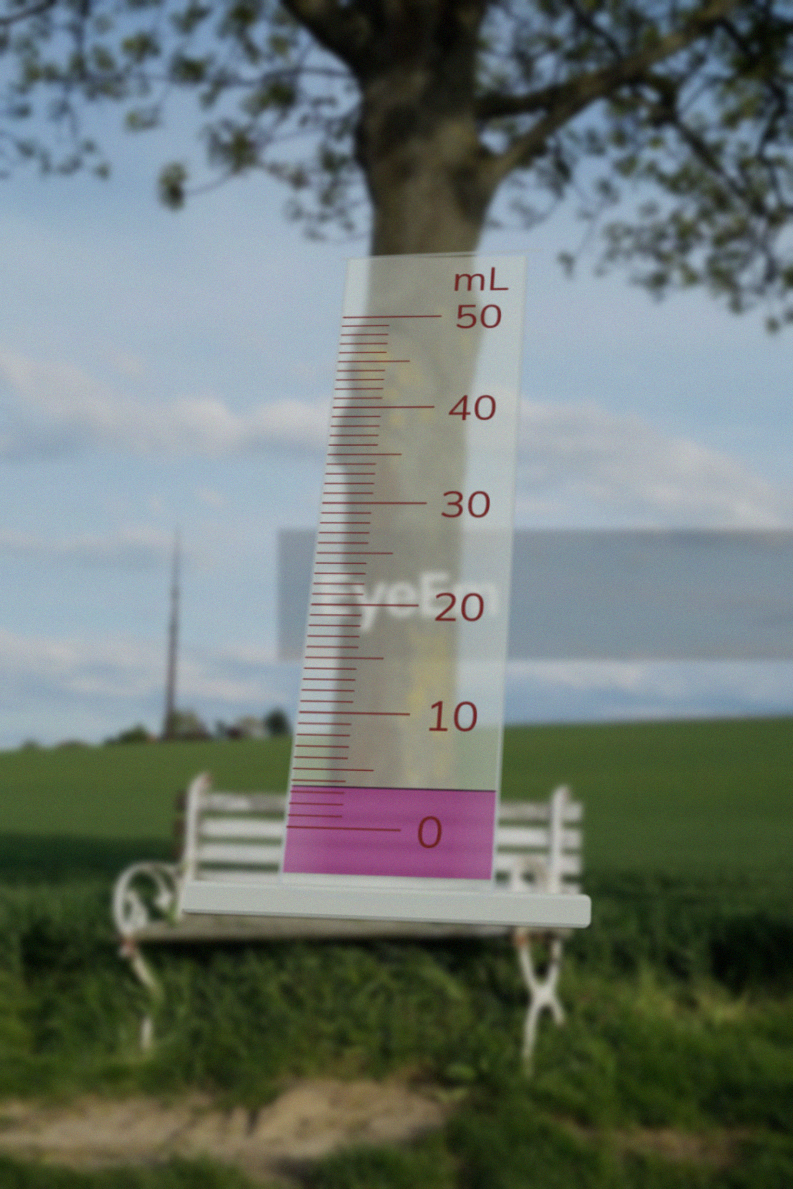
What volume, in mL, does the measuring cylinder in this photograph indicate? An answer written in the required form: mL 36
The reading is mL 3.5
